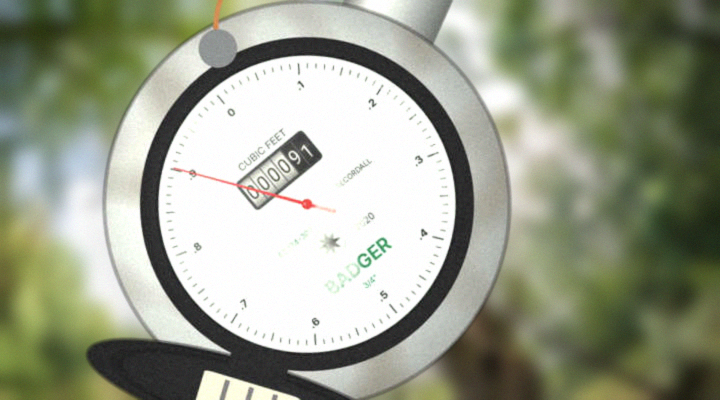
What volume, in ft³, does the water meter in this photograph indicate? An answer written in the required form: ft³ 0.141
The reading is ft³ 90.90
